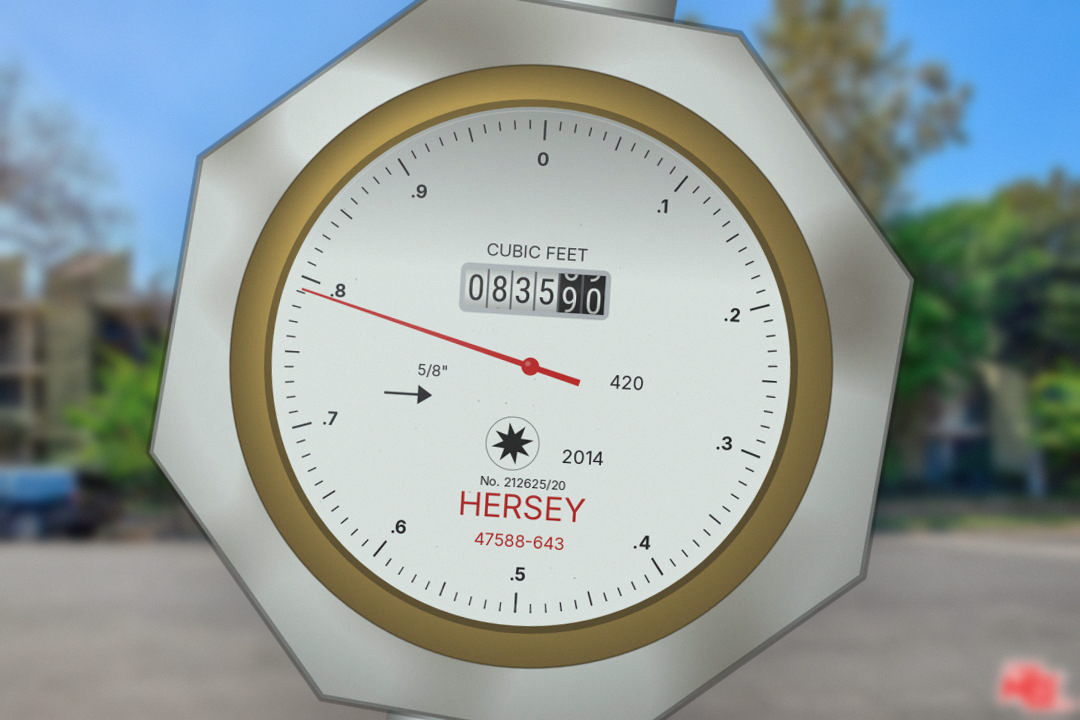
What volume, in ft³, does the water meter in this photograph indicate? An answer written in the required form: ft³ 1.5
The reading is ft³ 83589.79
